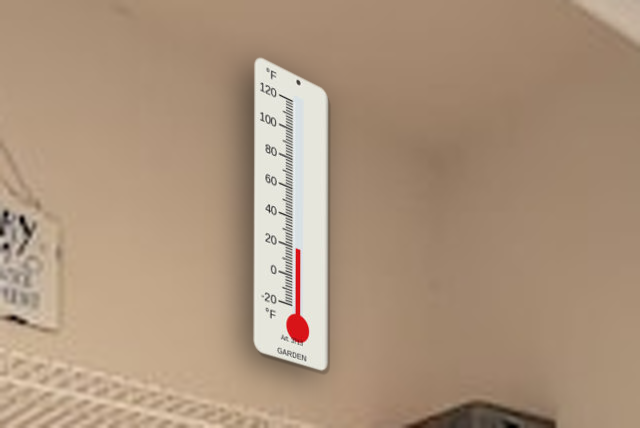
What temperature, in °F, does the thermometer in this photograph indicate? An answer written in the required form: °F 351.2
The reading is °F 20
